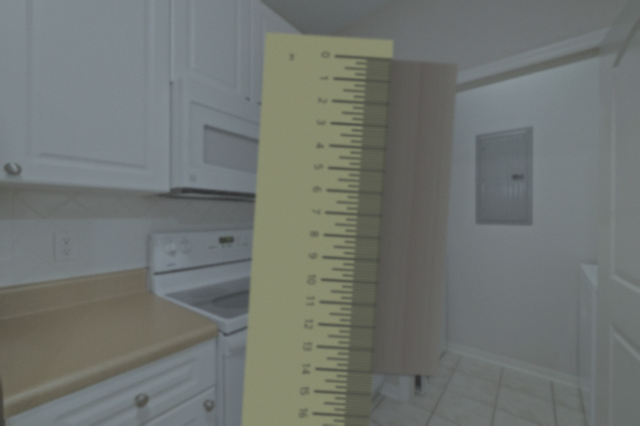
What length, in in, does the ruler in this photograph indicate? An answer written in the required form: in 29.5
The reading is in 14
